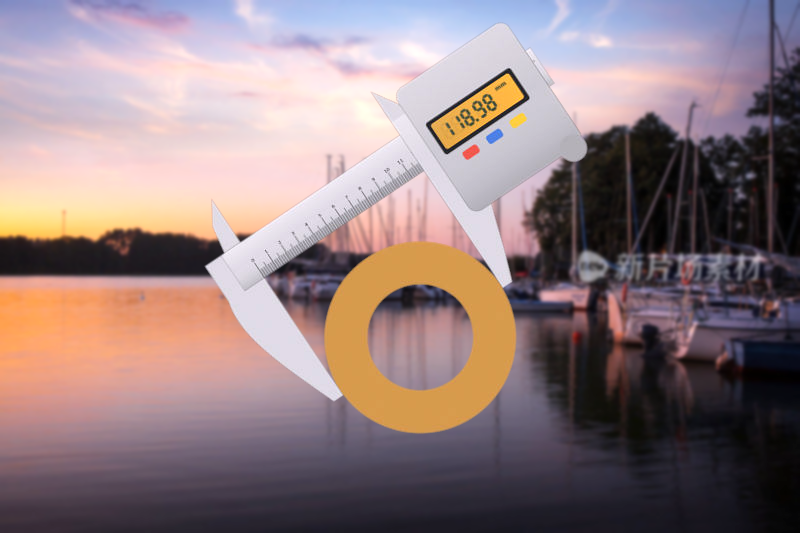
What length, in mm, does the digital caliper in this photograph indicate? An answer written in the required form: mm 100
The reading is mm 118.98
